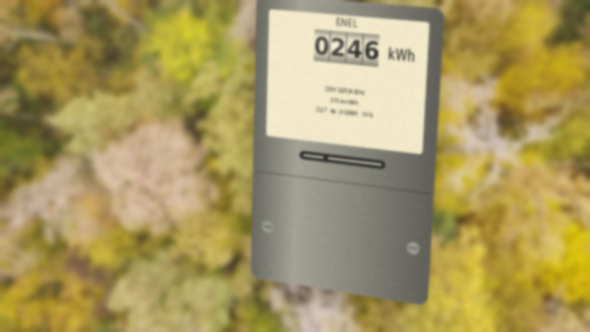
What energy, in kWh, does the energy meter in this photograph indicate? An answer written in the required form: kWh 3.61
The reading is kWh 246
